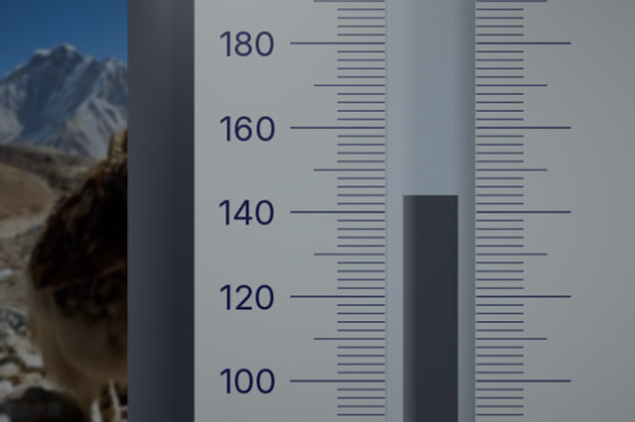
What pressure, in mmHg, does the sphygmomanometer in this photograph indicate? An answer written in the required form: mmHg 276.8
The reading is mmHg 144
